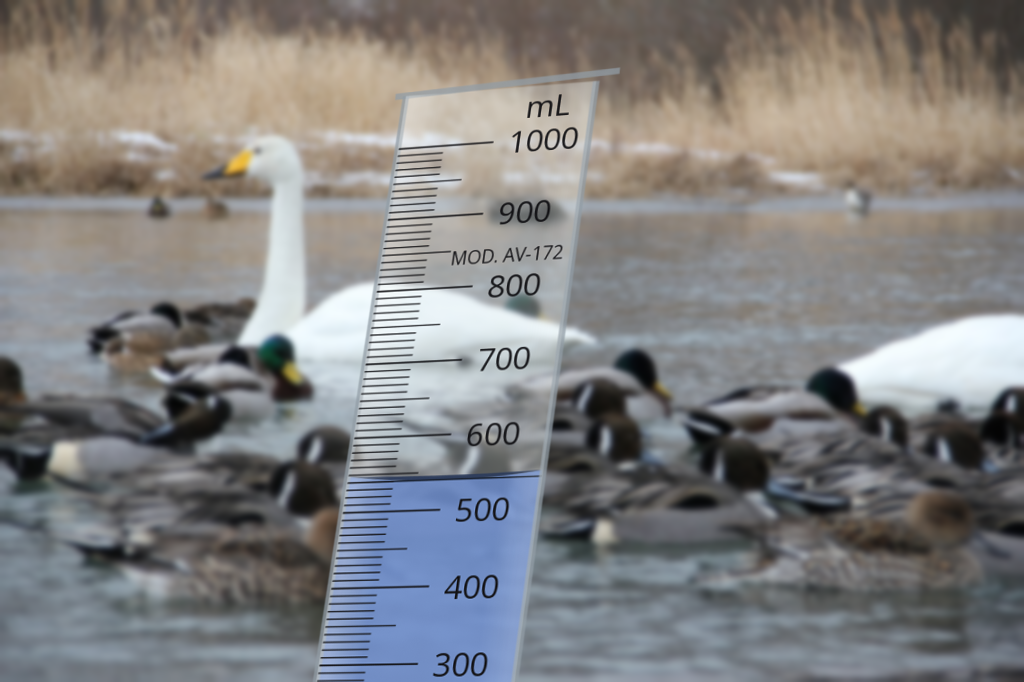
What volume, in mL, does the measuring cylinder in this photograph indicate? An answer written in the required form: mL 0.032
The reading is mL 540
